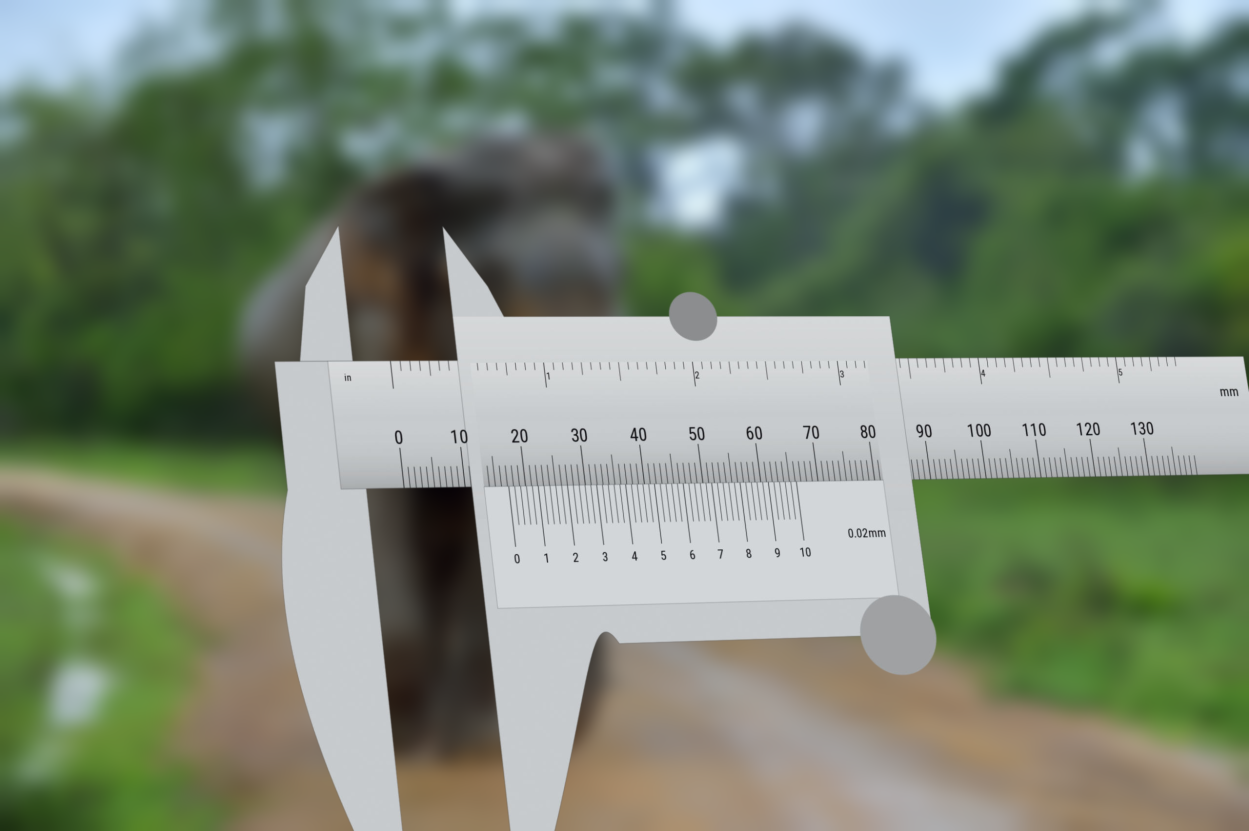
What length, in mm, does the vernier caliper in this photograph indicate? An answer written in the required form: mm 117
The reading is mm 17.2
